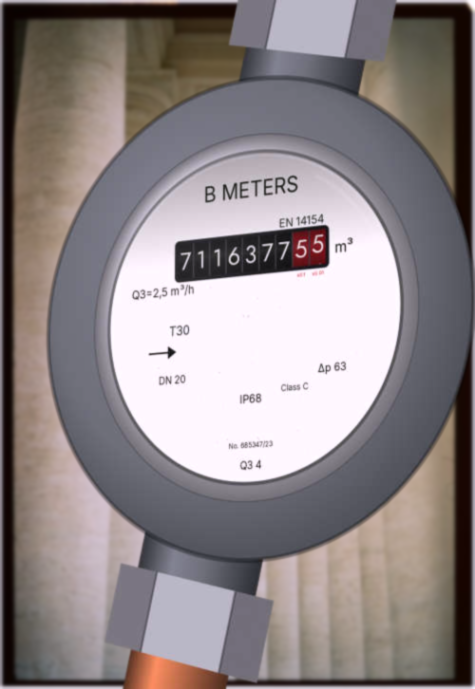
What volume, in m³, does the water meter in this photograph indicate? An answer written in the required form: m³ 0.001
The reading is m³ 7116377.55
